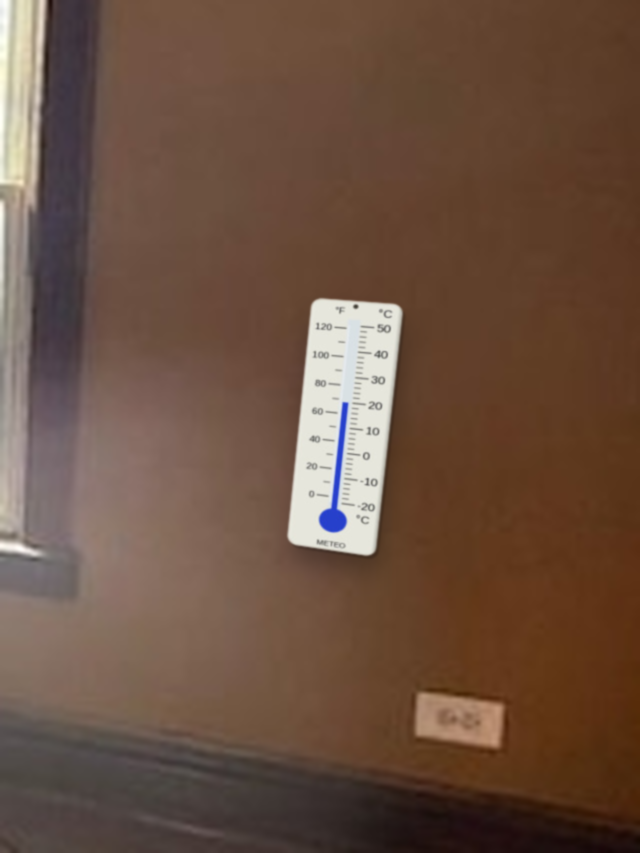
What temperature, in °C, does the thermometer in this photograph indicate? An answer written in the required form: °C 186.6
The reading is °C 20
